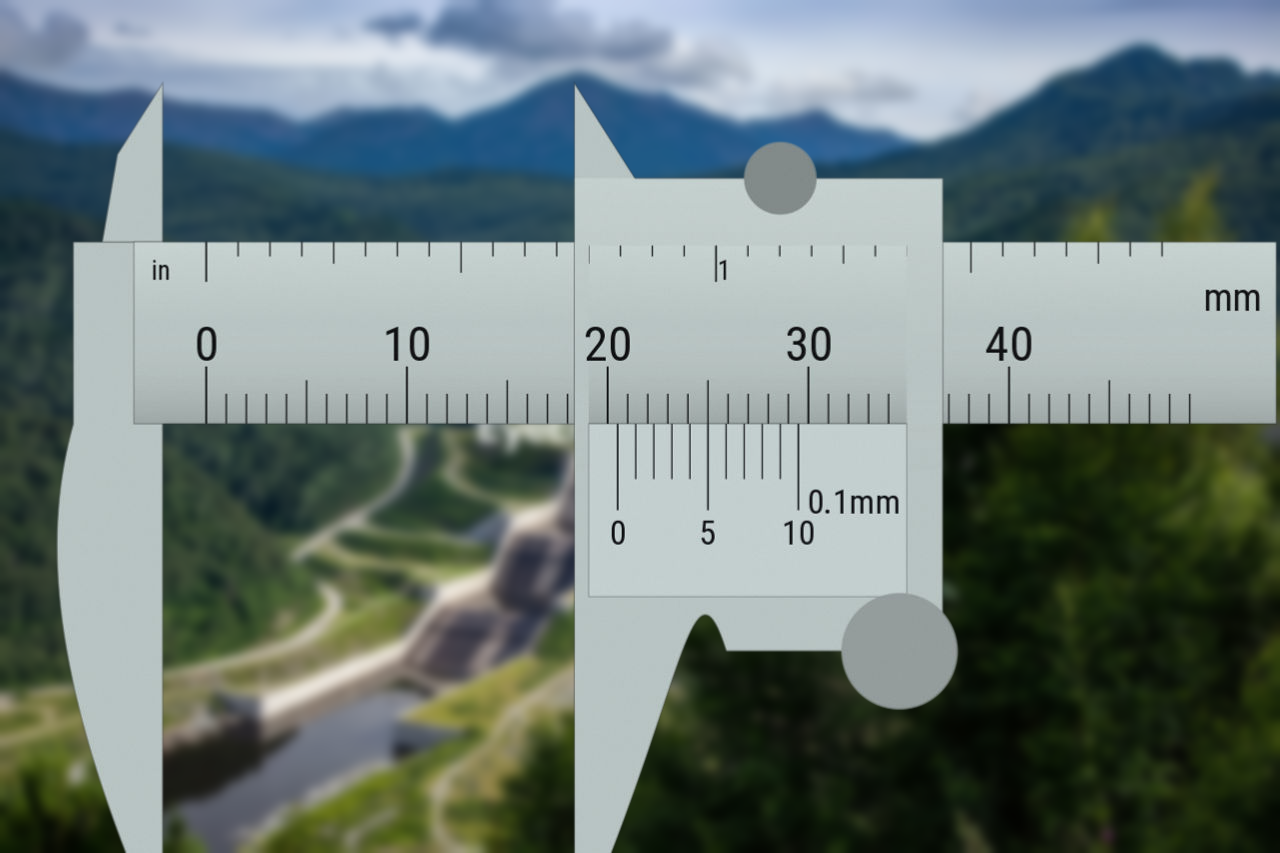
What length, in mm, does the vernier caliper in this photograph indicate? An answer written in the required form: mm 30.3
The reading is mm 20.5
